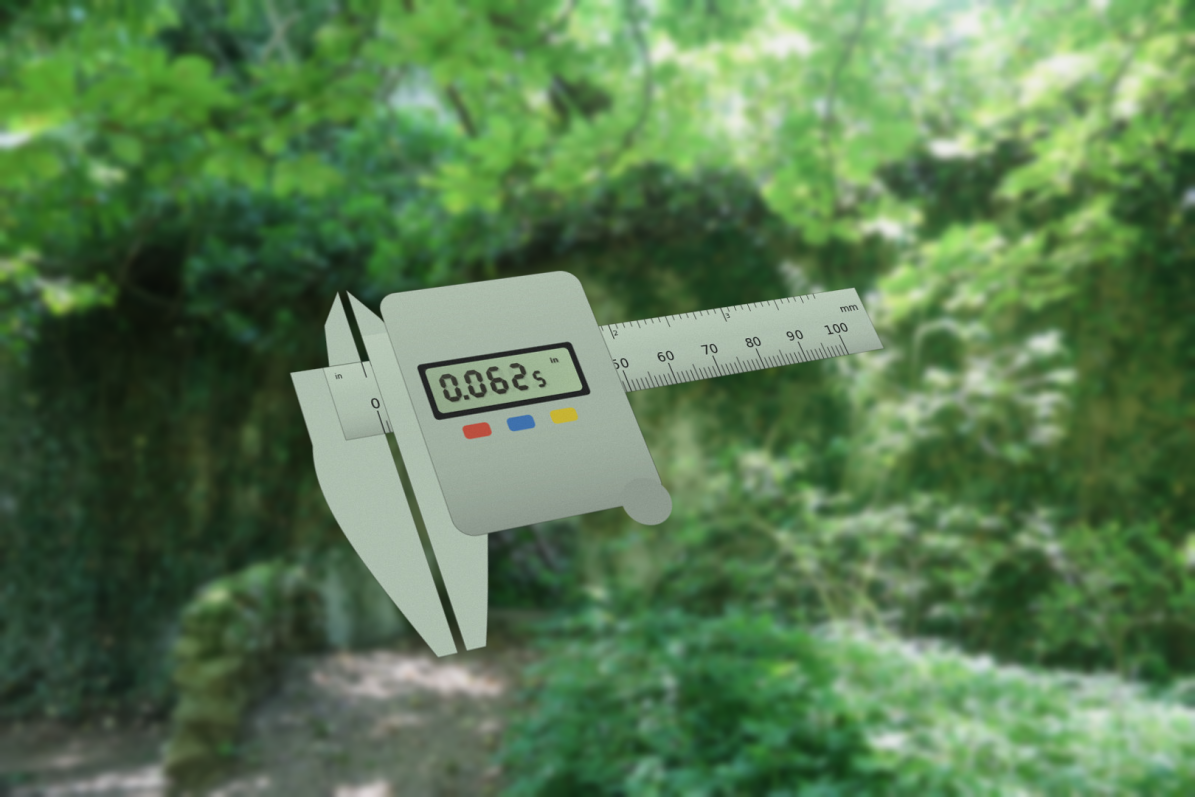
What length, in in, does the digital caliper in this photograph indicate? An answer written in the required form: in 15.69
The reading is in 0.0625
